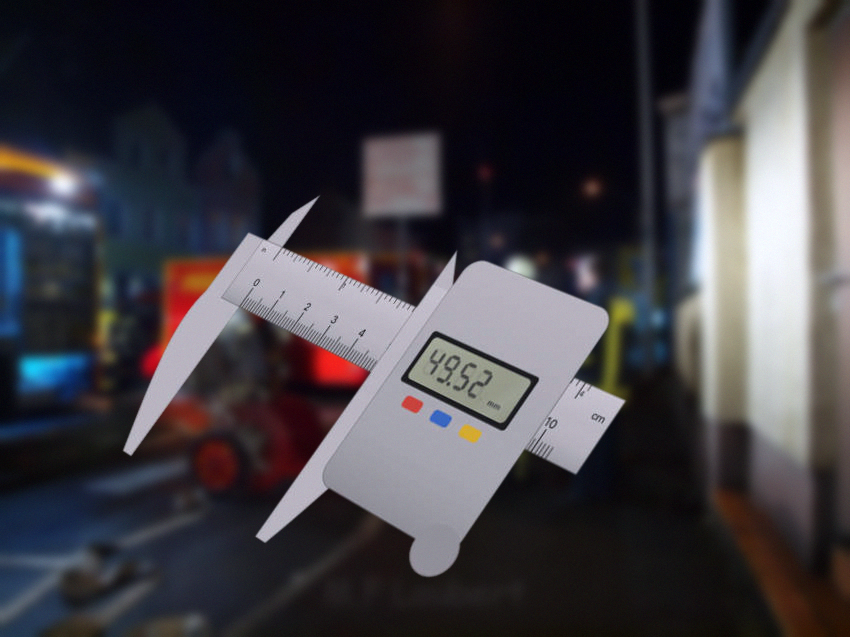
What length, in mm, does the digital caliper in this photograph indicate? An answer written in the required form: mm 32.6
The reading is mm 49.52
